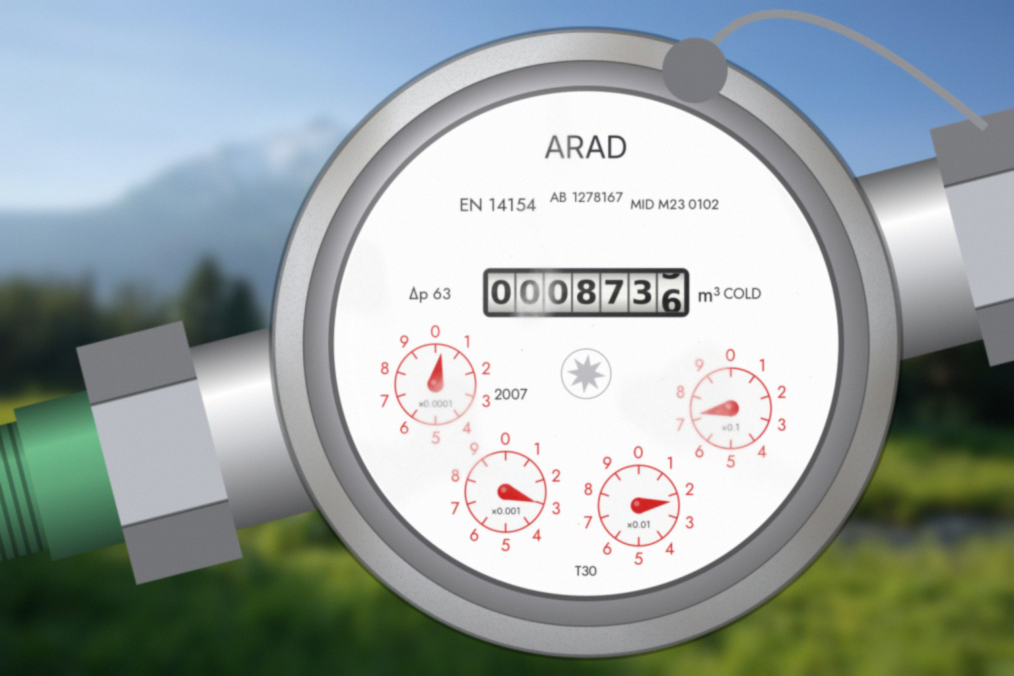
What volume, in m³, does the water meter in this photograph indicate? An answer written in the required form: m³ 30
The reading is m³ 8735.7230
